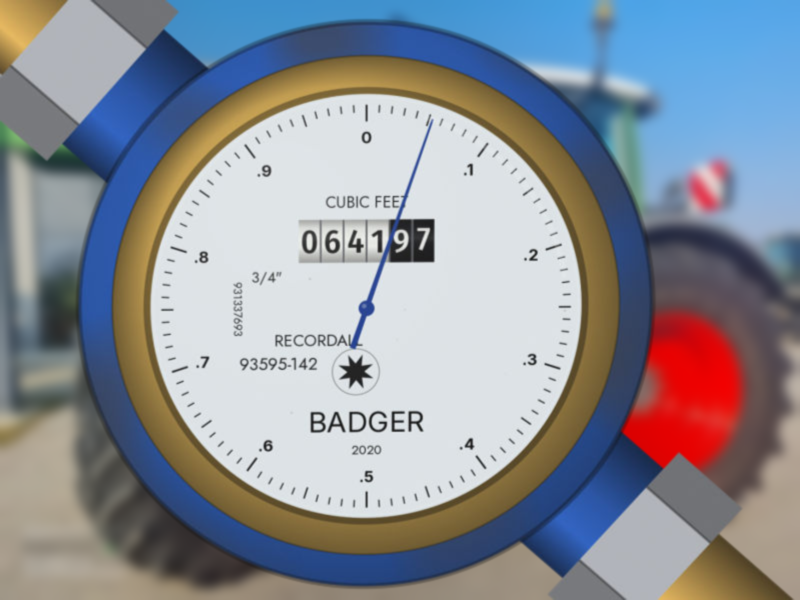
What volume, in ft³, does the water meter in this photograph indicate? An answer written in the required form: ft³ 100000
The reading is ft³ 64197.05
